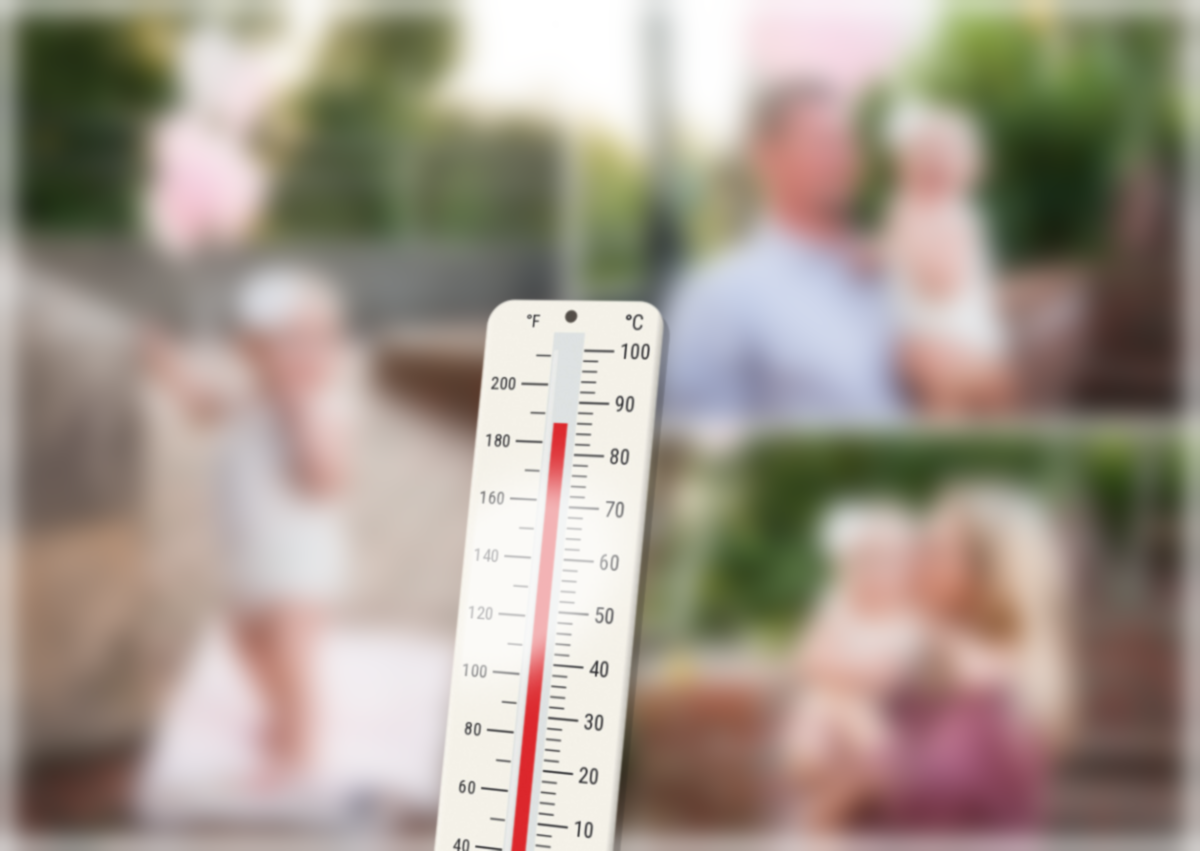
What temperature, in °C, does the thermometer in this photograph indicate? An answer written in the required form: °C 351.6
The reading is °C 86
